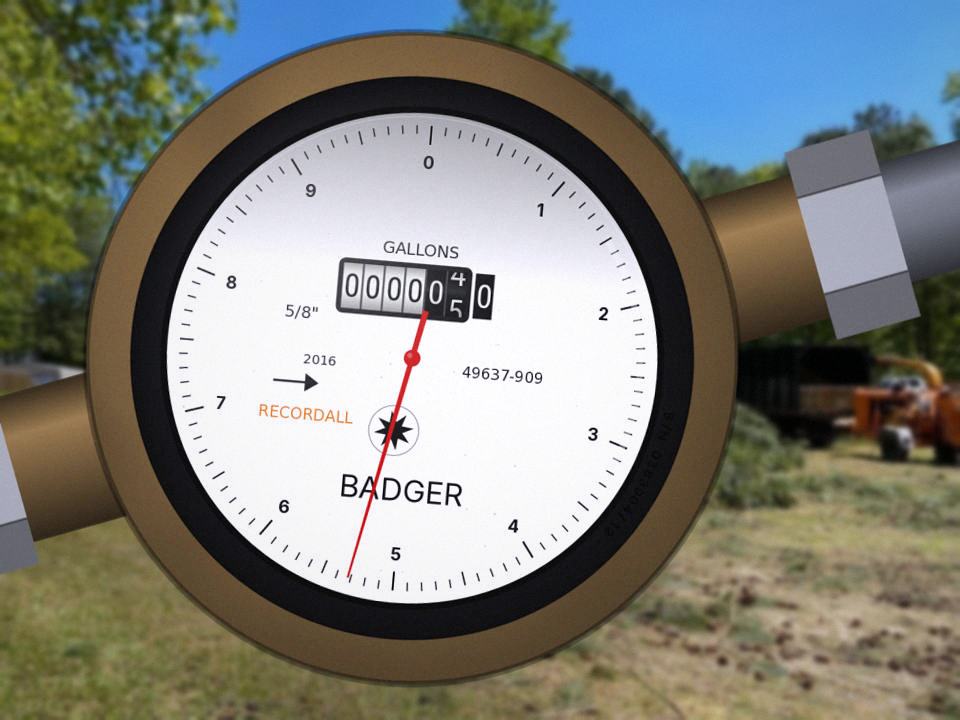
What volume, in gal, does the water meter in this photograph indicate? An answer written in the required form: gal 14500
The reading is gal 45.3
